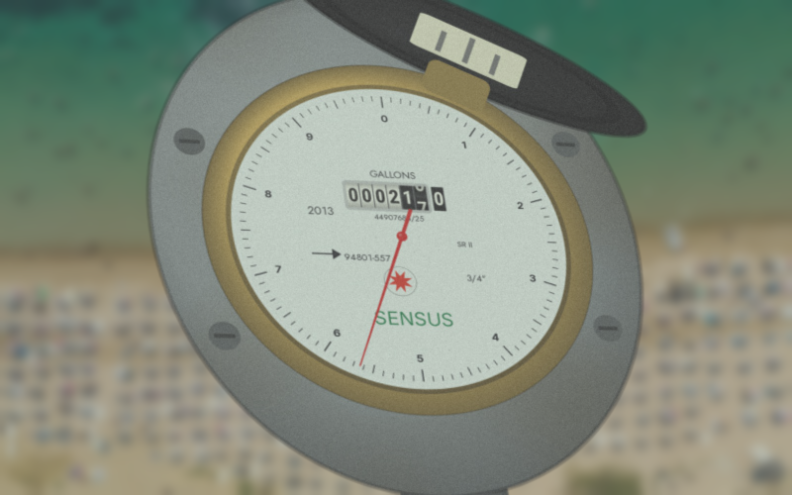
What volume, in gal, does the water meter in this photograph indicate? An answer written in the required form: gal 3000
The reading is gal 2165.6
